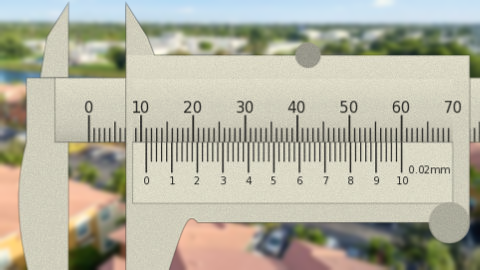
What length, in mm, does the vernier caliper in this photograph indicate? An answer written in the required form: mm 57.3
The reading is mm 11.0
